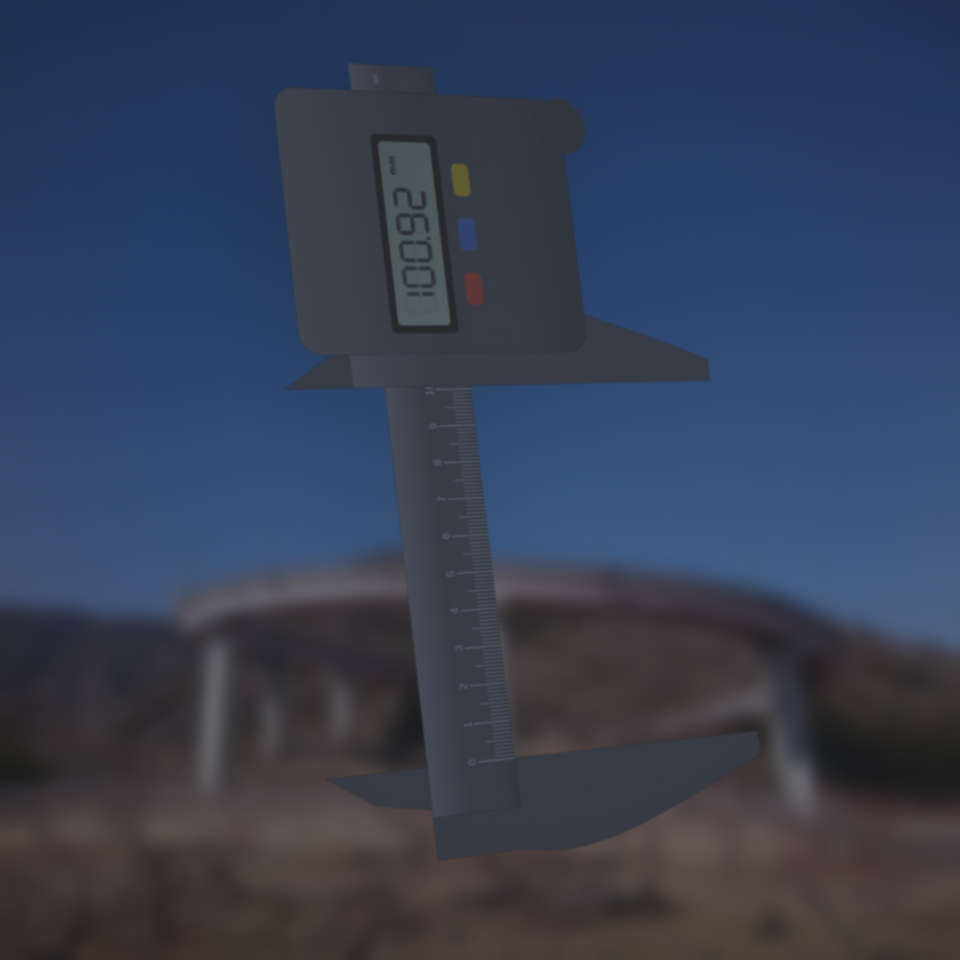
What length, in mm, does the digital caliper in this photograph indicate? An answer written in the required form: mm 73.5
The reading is mm 100.92
